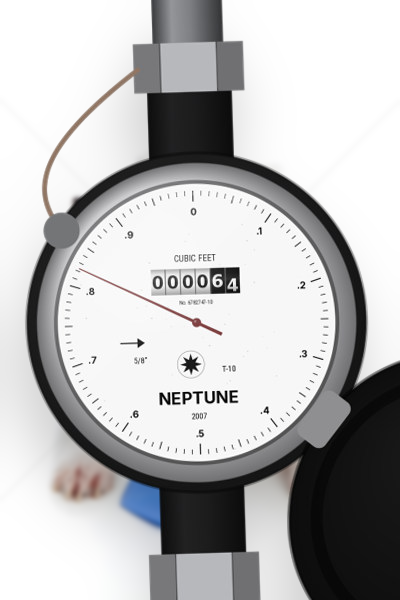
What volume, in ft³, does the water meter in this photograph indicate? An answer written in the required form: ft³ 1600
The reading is ft³ 63.82
